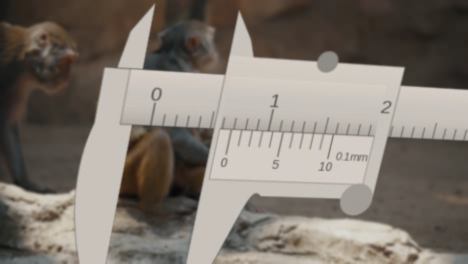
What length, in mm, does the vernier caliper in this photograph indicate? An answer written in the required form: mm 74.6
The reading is mm 6.8
